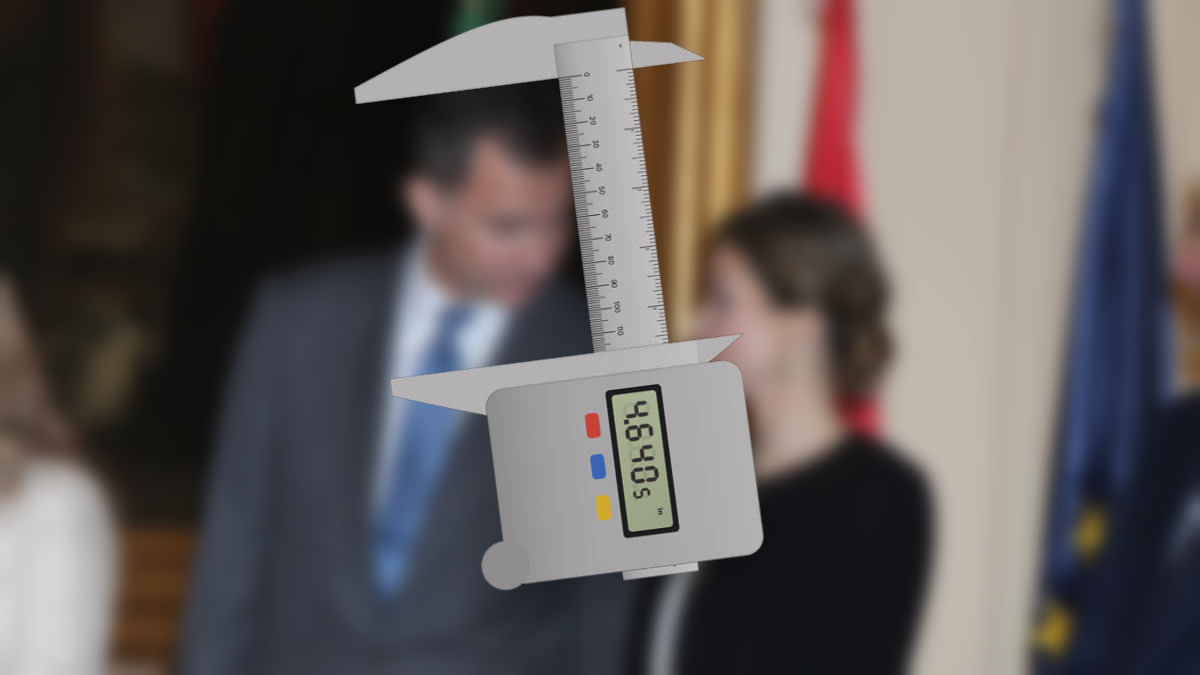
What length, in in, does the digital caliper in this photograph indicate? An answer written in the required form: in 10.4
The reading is in 4.6405
